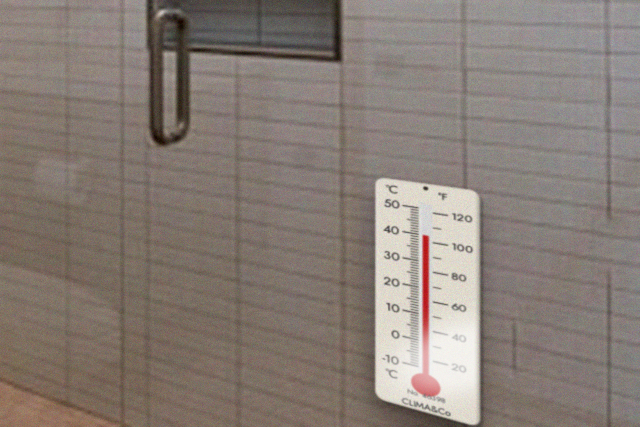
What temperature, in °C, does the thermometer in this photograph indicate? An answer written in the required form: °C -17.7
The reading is °C 40
